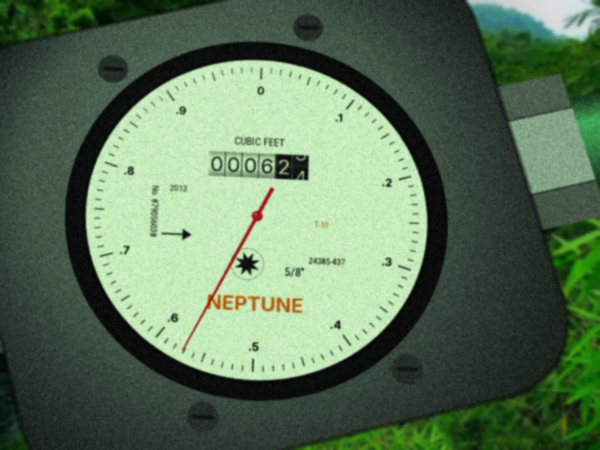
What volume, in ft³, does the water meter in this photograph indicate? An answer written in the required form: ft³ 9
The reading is ft³ 623.57
